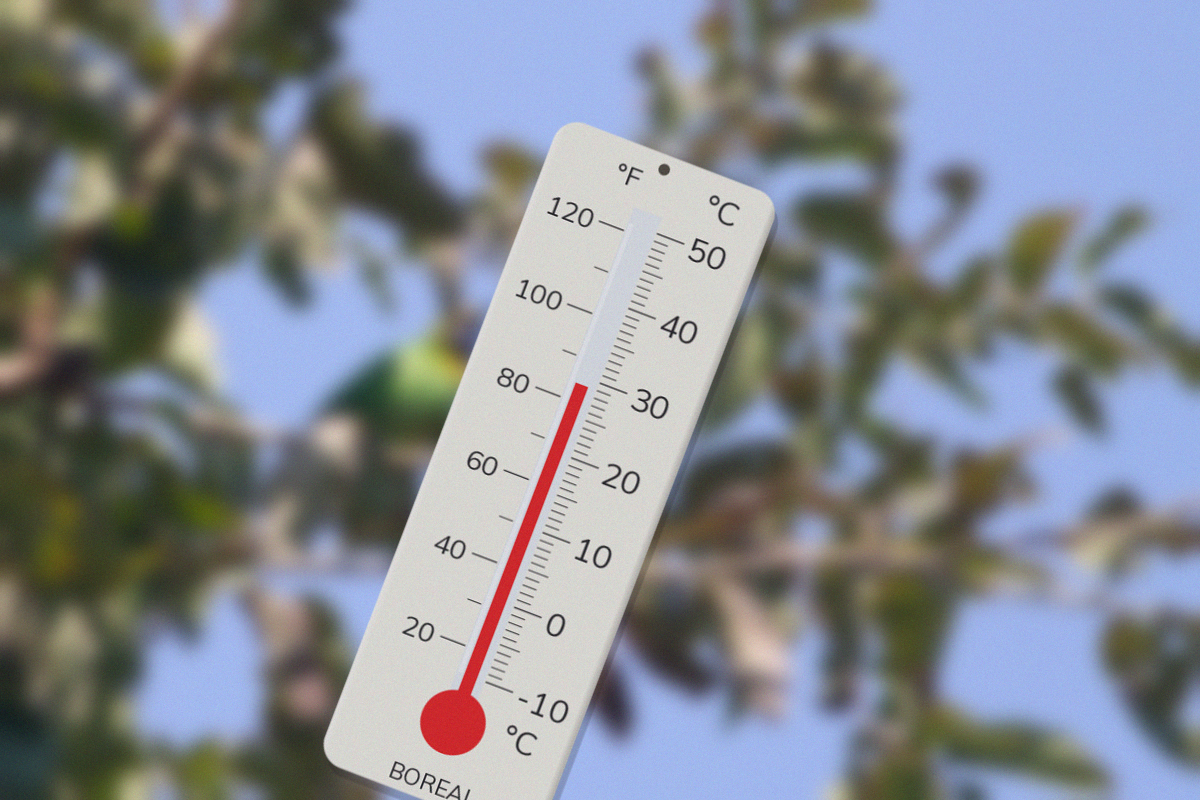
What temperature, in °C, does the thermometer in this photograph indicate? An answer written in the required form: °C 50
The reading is °C 29
